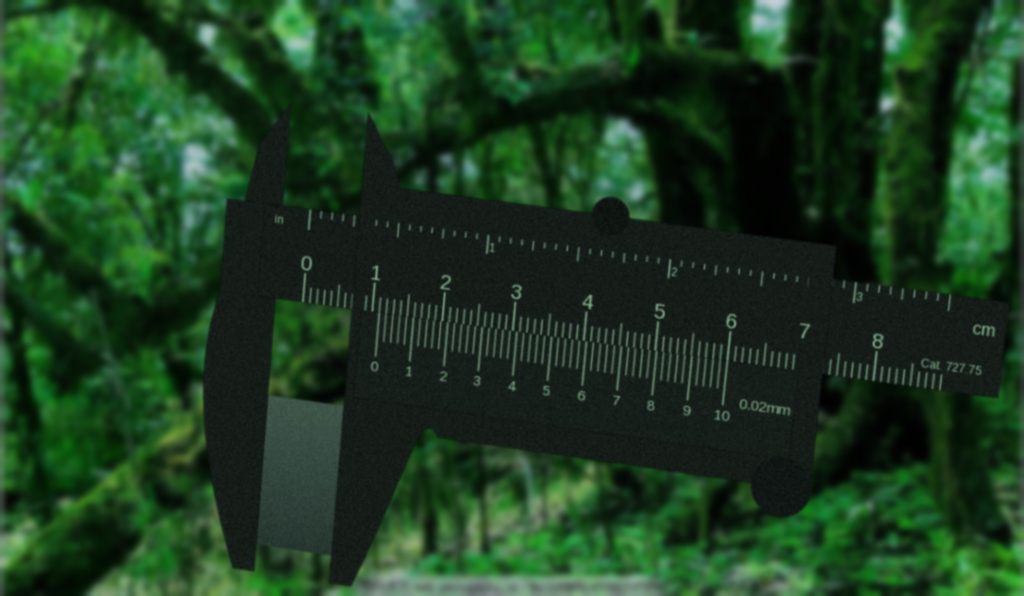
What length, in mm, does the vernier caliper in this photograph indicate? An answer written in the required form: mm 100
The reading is mm 11.0
